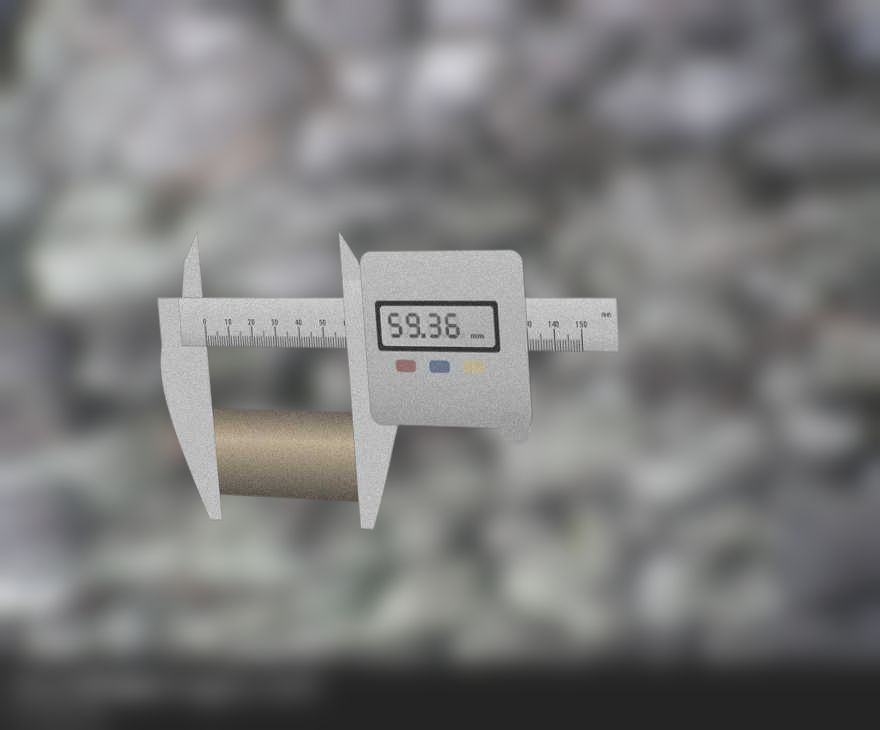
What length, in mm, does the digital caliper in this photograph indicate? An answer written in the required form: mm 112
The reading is mm 59.36
